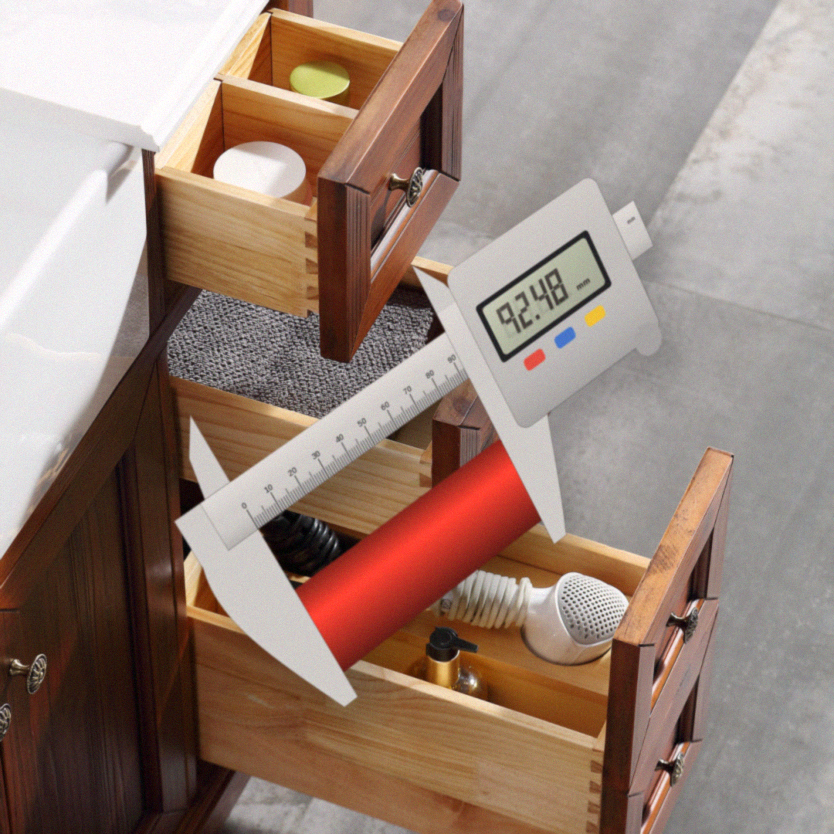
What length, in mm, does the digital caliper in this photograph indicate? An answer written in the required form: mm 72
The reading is mm 92.48
